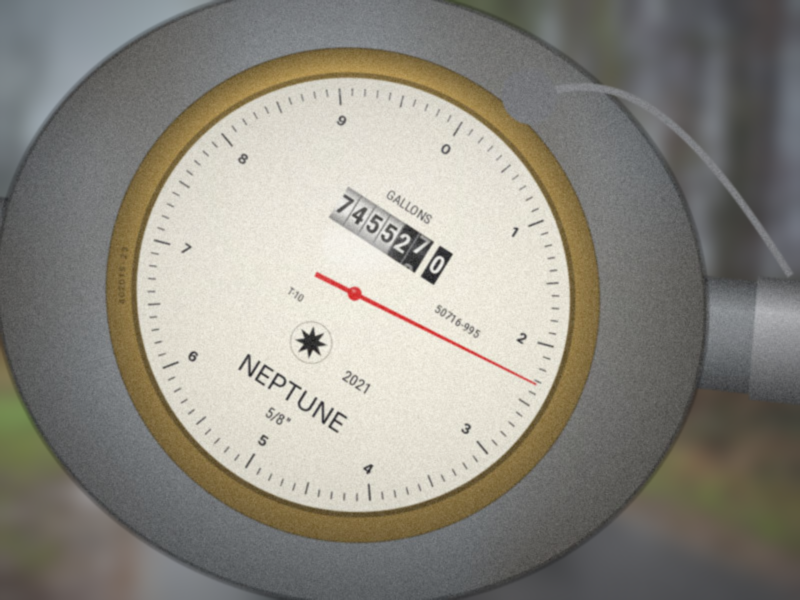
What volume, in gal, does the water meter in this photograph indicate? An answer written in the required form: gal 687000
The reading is gal 7455272.3
